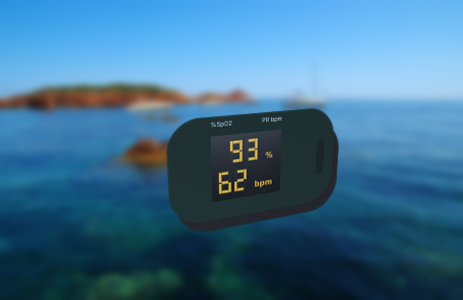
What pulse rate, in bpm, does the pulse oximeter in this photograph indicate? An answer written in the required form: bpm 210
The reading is bpm 62
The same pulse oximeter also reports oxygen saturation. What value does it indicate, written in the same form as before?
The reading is % 93
